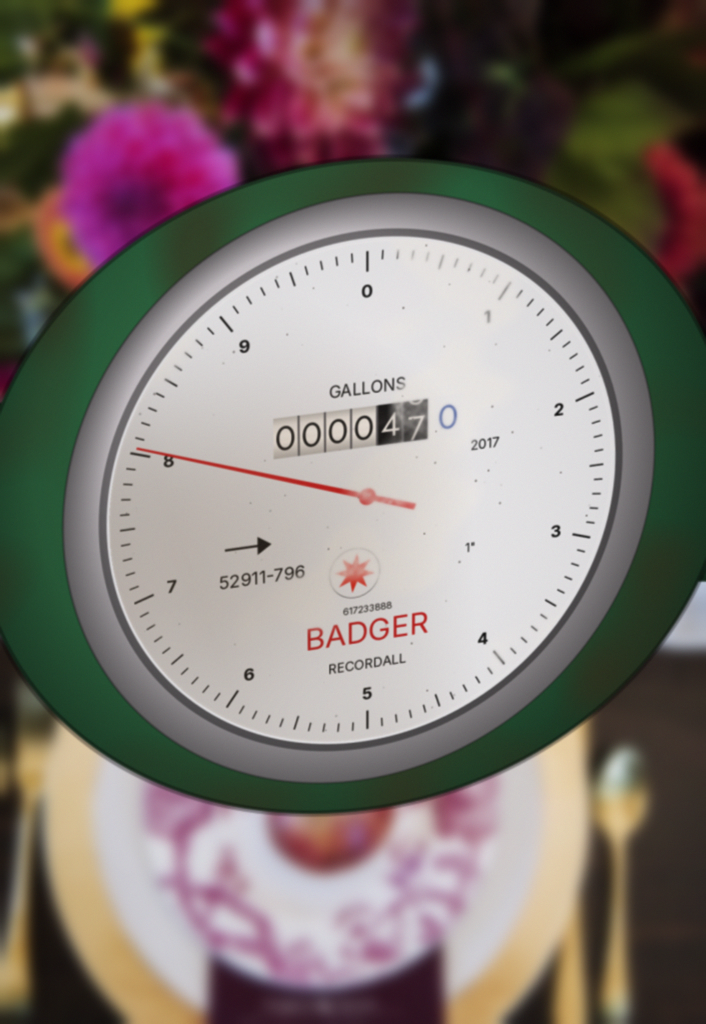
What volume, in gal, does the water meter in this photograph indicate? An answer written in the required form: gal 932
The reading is gal 468.0
